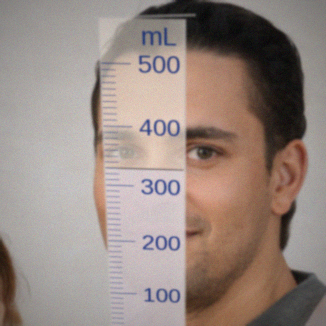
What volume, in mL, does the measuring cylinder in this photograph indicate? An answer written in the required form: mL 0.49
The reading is mL 330
